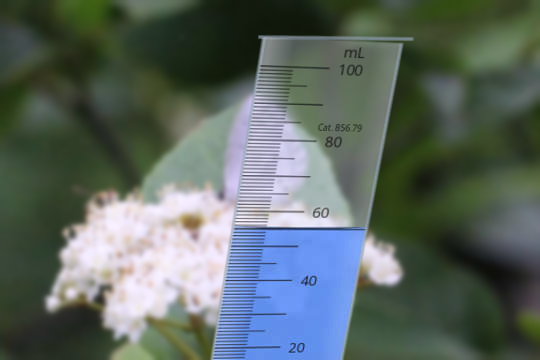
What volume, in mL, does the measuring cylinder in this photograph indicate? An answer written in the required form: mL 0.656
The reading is mL 55
